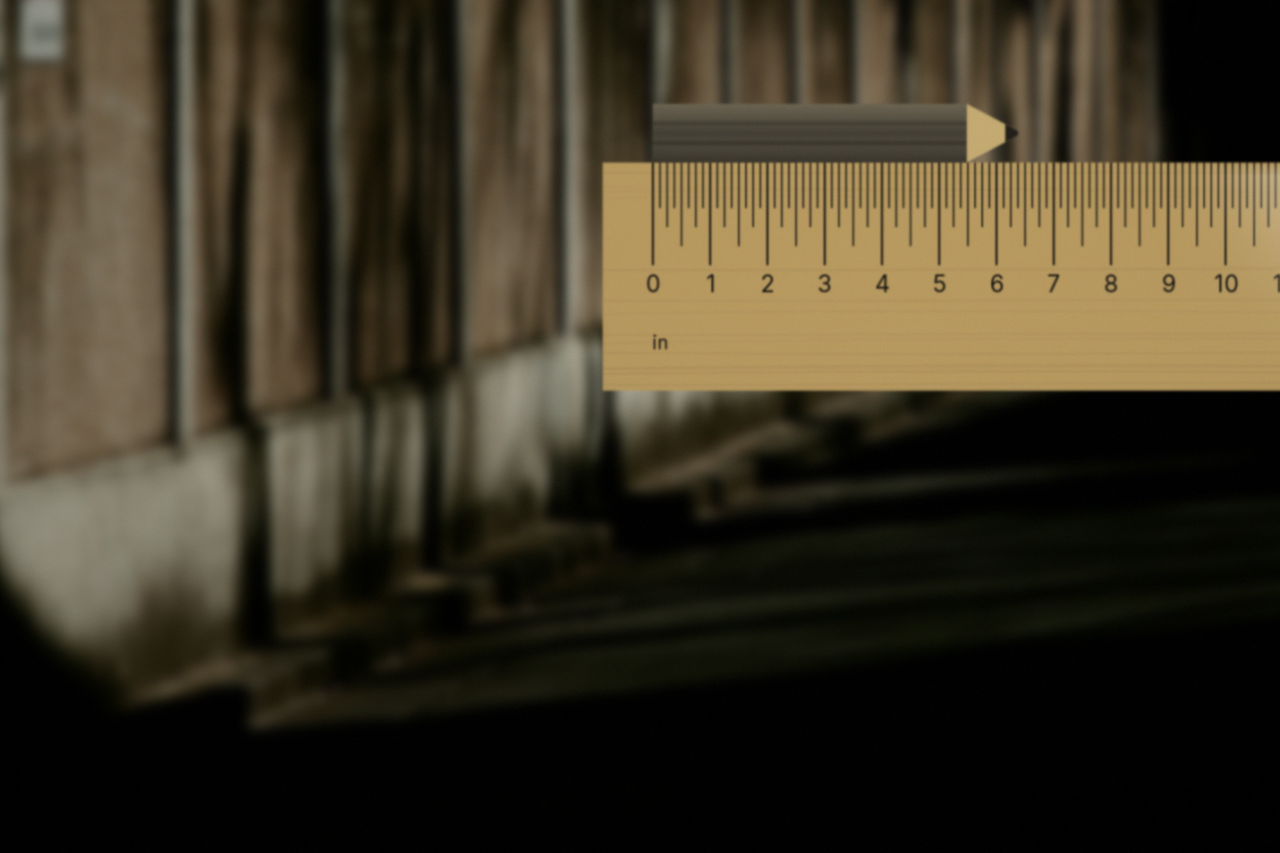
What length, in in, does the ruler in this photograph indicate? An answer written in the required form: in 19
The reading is in 6.375
